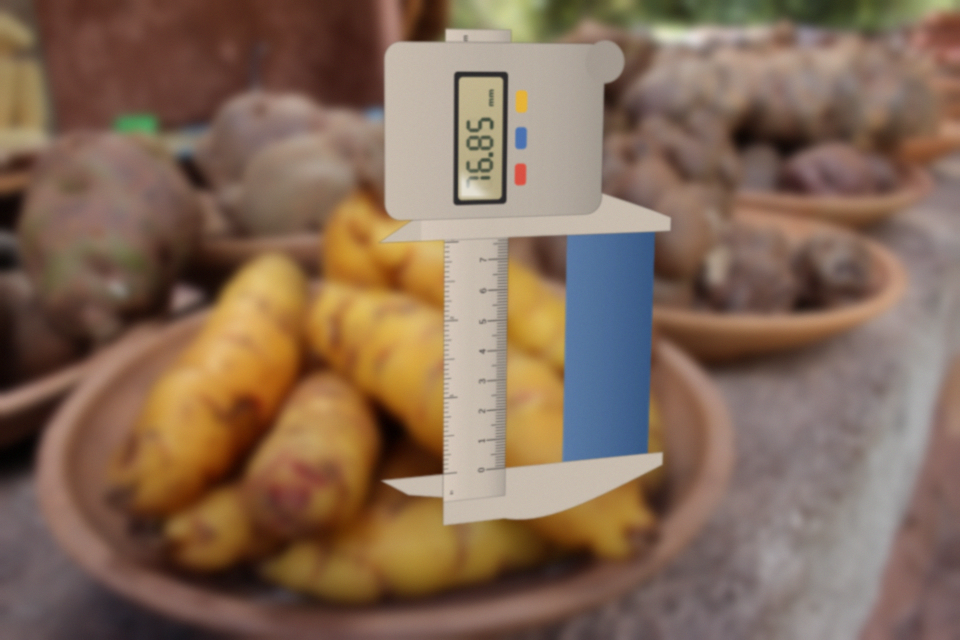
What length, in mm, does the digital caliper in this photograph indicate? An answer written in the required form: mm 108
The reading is mm 76.85
